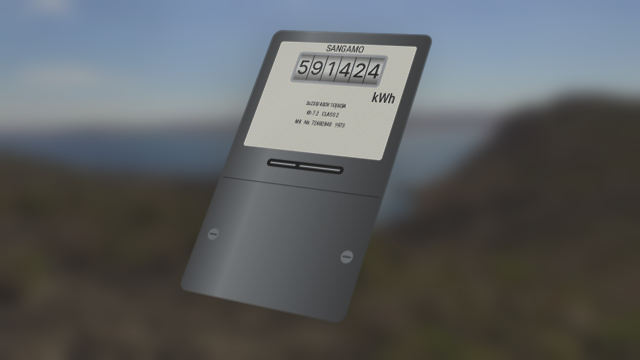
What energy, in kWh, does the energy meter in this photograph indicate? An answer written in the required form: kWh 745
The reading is kWh 591424
